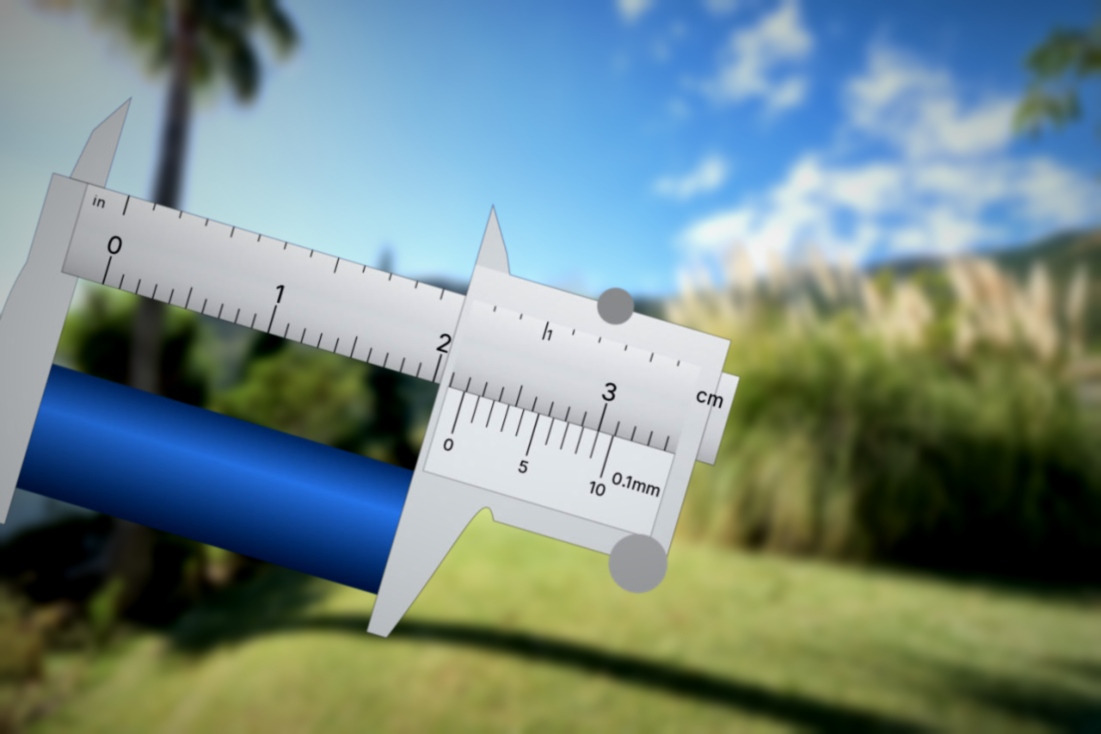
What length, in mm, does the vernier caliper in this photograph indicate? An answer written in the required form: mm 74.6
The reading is mm 21.9
